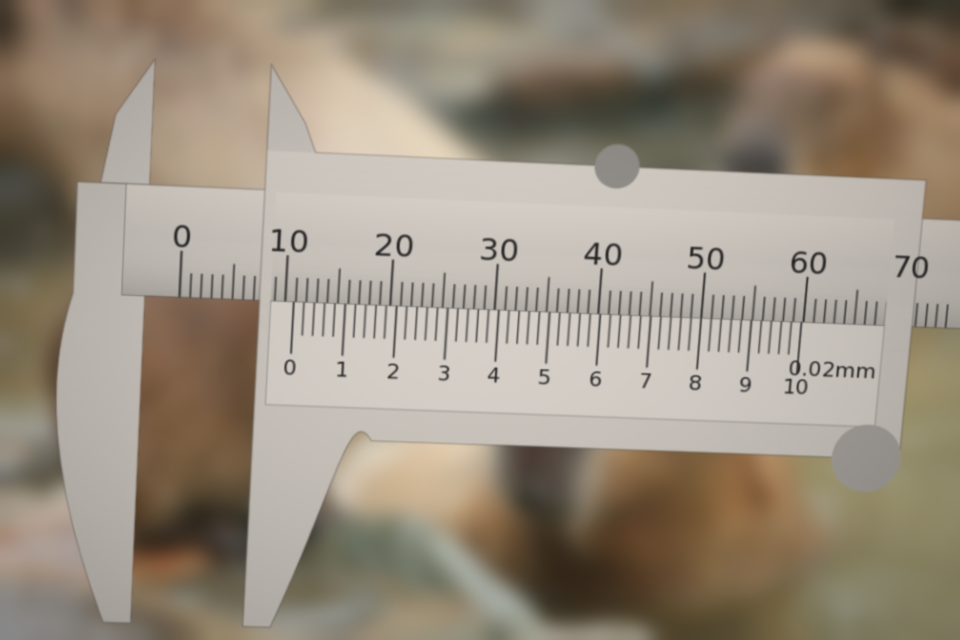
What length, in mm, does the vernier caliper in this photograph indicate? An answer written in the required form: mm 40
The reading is mm 10.8
